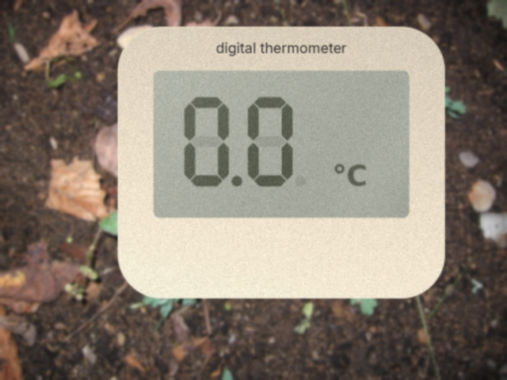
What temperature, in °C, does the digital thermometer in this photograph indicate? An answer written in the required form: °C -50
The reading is °C 0.0
